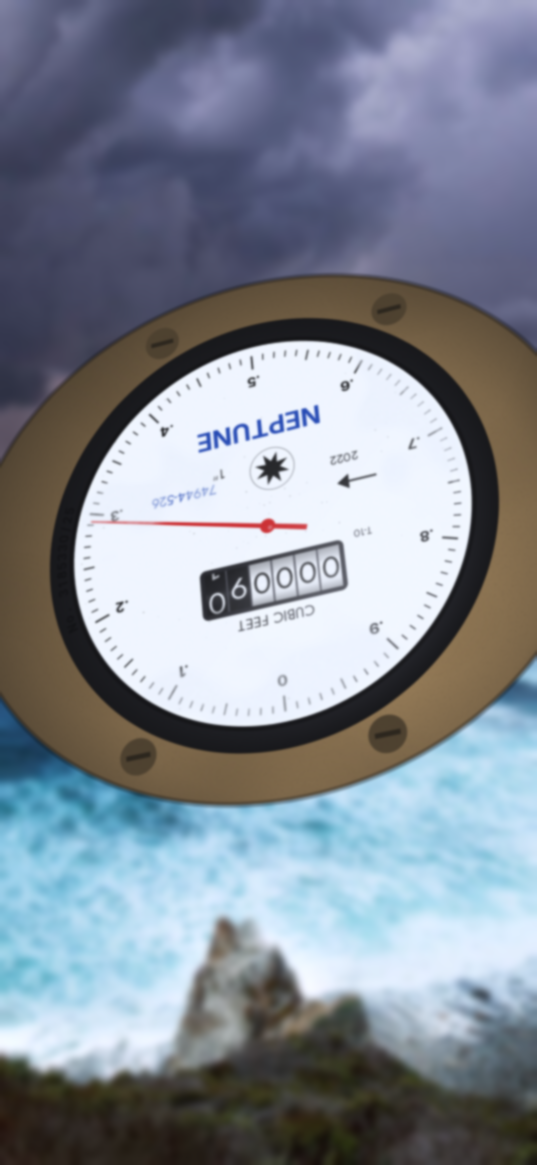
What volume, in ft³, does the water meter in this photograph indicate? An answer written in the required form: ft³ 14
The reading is ft³ 90.29
